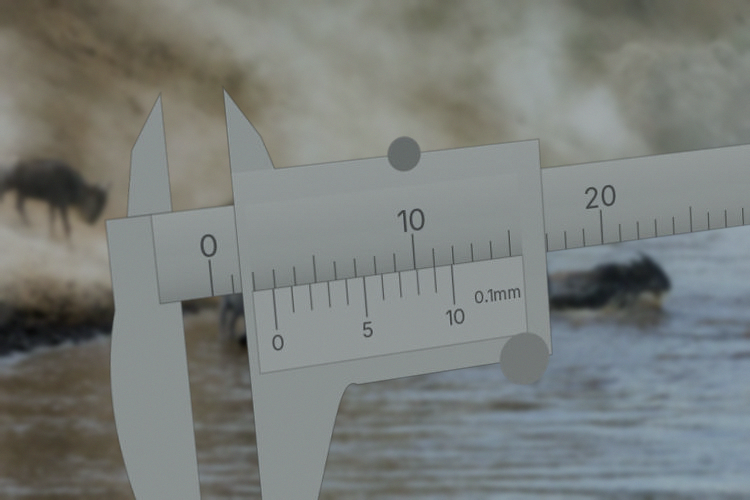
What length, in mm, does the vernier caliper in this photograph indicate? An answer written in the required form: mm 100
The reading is mm 2.9
